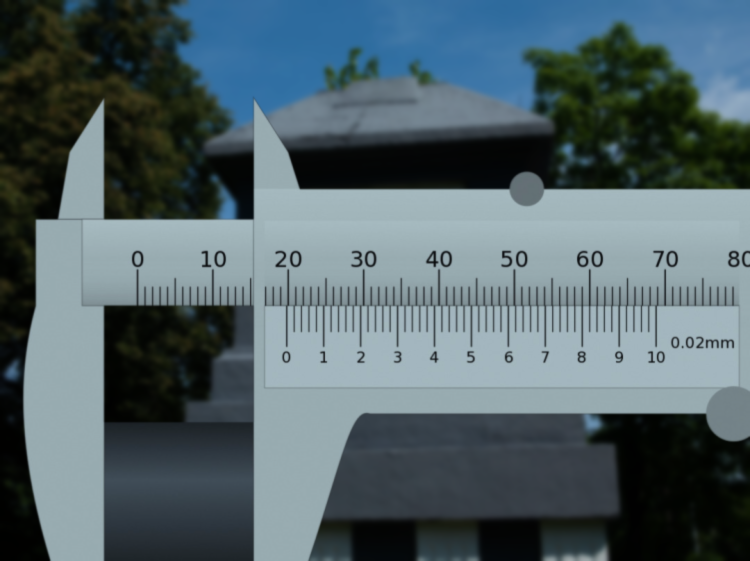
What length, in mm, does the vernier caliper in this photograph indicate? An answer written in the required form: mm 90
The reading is mm 19.8
